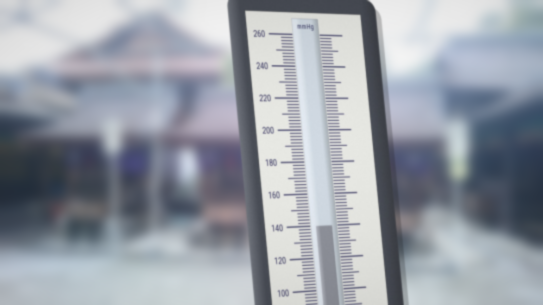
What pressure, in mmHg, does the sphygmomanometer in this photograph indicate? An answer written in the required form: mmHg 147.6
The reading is mmHg 140
